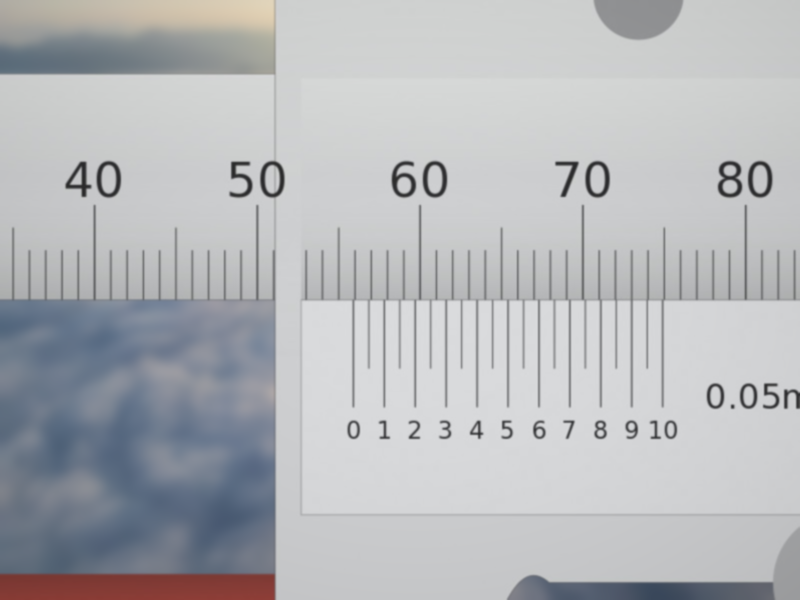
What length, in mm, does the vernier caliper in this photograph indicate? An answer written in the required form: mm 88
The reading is mm 55.9
